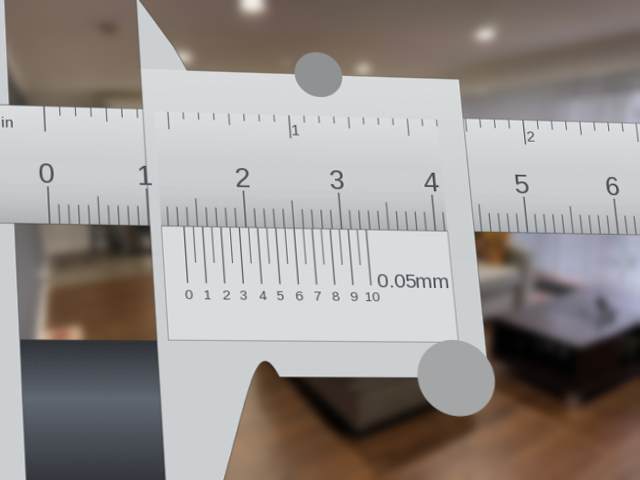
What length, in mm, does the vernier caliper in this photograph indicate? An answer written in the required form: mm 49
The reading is mm 13.6
